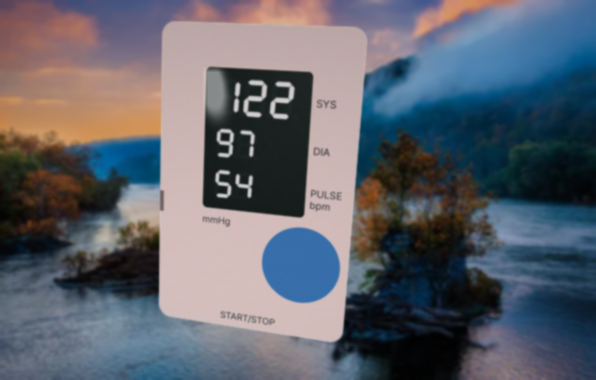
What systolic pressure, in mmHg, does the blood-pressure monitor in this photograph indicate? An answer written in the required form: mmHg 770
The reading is mmHg 122
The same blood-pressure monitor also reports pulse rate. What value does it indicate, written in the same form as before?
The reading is bpm 54
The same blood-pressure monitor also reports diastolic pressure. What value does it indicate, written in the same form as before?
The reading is mmHg 97
